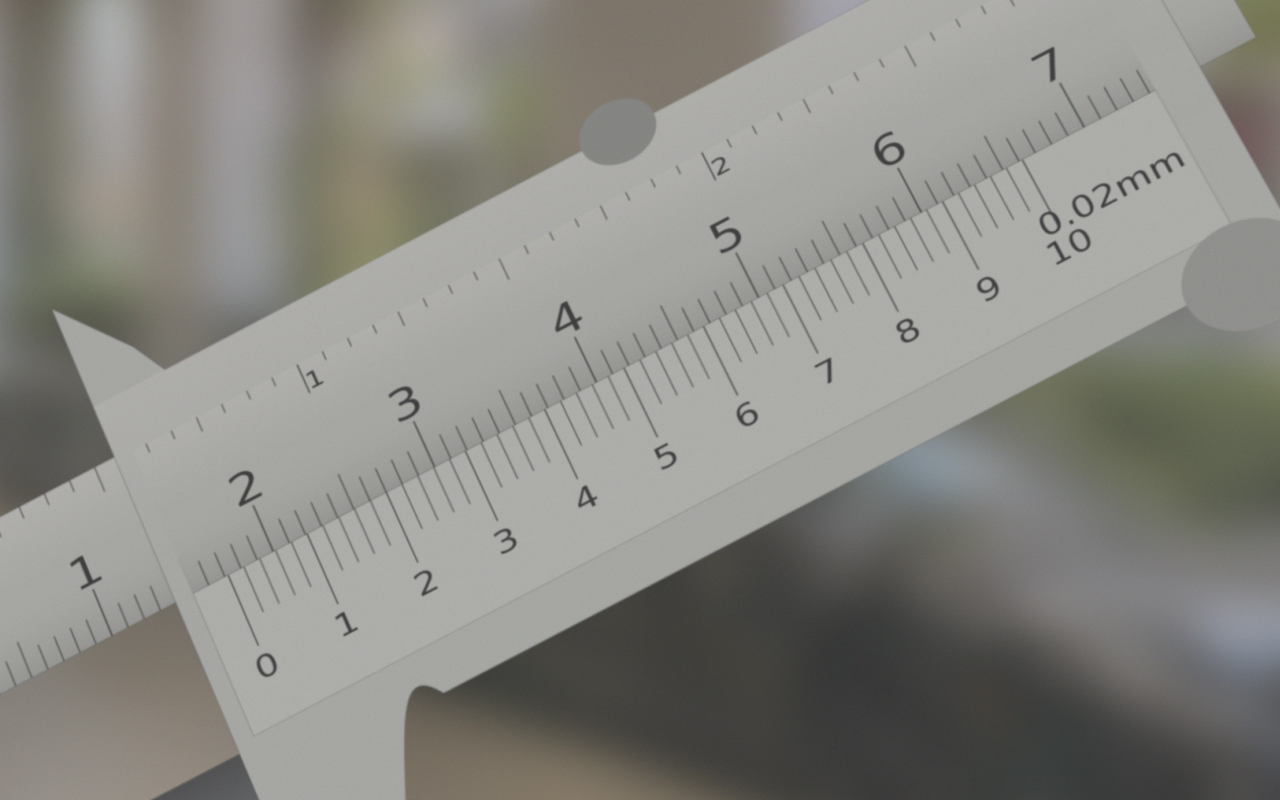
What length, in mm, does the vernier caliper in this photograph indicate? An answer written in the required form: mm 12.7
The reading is mm 17.2
